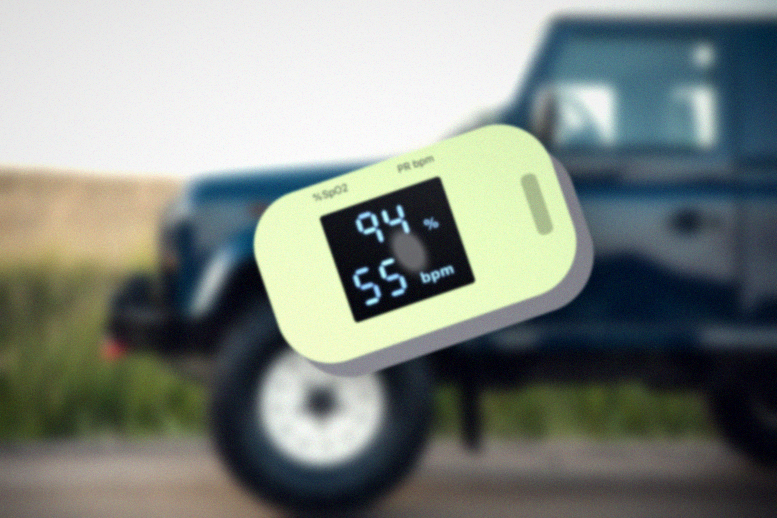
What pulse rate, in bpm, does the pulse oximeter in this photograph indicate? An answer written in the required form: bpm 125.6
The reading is bpm 55
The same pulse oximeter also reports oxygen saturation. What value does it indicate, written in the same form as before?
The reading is % 94
